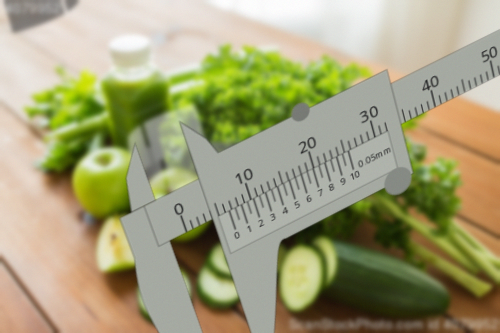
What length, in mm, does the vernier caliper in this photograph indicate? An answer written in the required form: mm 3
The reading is mm 6.6
